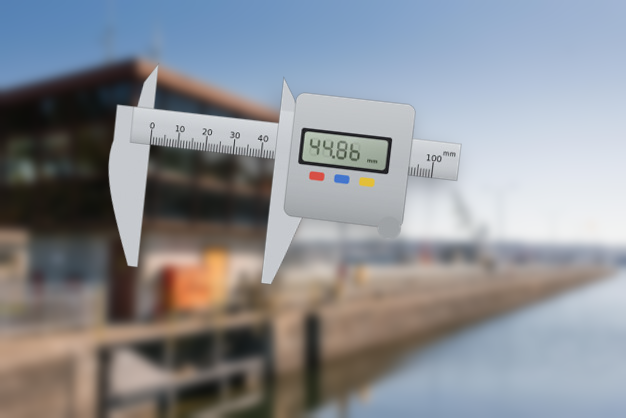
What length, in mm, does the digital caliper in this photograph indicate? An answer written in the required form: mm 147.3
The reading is mm 44.86
